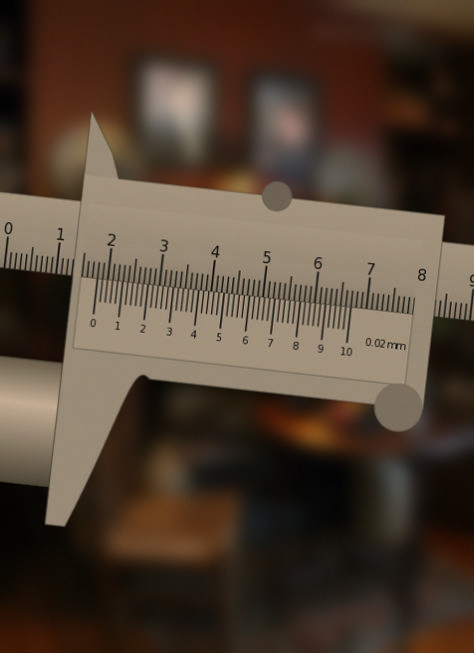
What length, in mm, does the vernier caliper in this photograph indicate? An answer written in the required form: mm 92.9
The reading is mm 18.0
